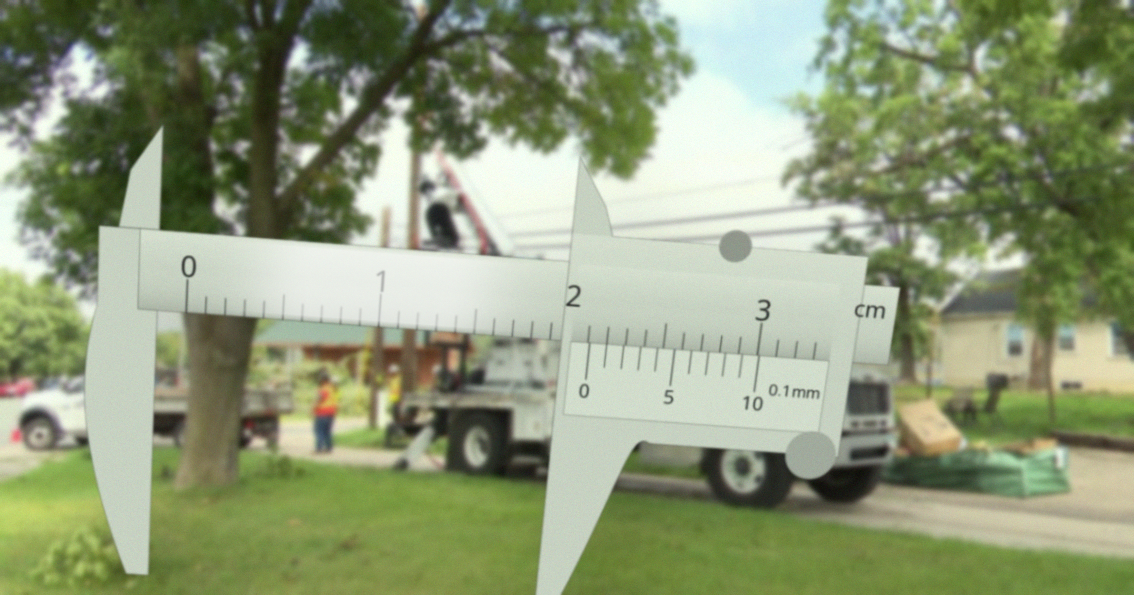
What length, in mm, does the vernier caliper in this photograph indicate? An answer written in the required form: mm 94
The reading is mm 21.1
